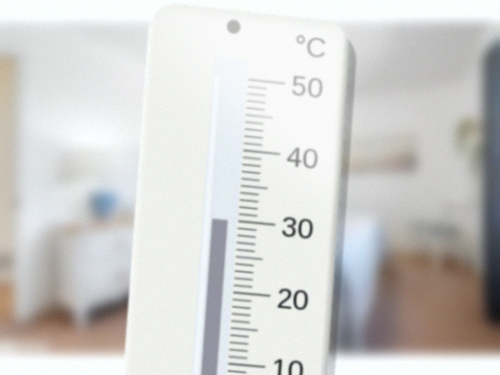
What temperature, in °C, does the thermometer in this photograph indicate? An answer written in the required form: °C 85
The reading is °C 30
